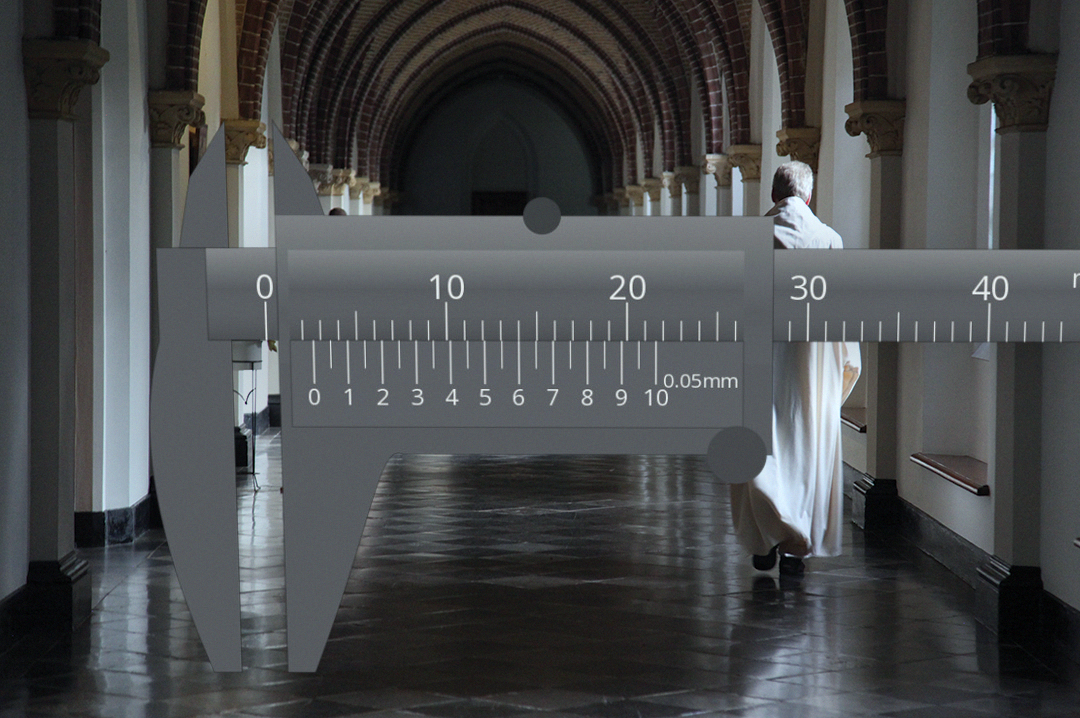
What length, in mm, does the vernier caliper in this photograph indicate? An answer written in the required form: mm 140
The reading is mm 2.6
